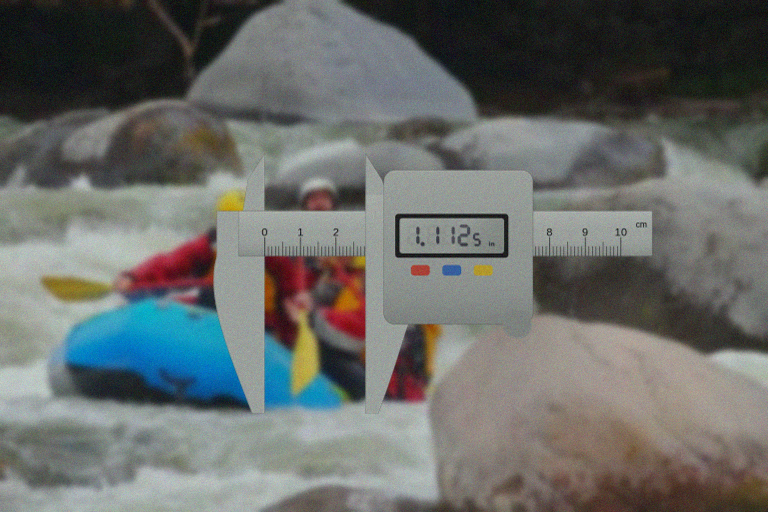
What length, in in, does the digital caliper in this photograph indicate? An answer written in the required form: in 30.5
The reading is in 1.1125
